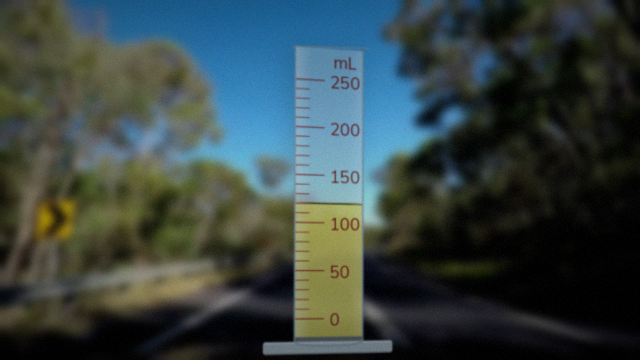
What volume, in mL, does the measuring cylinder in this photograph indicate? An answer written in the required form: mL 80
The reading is mL 120
